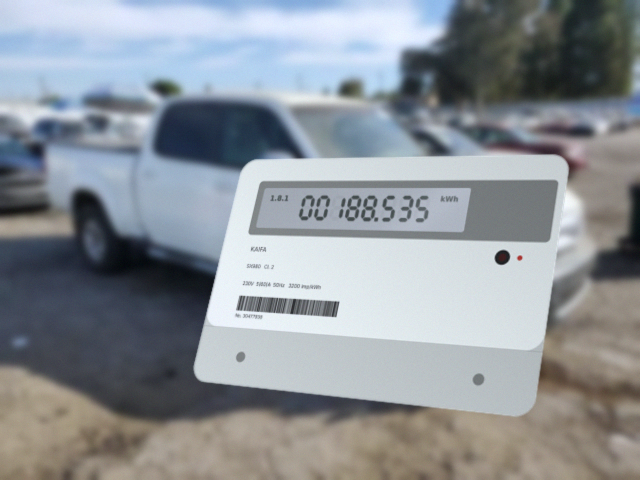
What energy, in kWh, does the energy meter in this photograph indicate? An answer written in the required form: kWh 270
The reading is kWh 188.535
